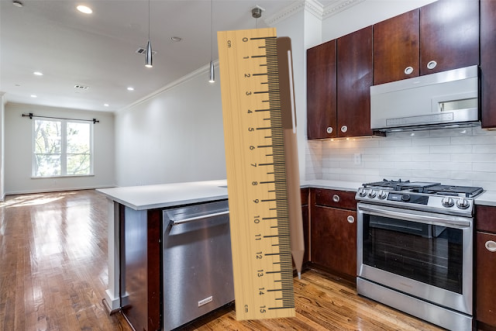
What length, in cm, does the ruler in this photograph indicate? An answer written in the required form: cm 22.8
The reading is cm 13.5
